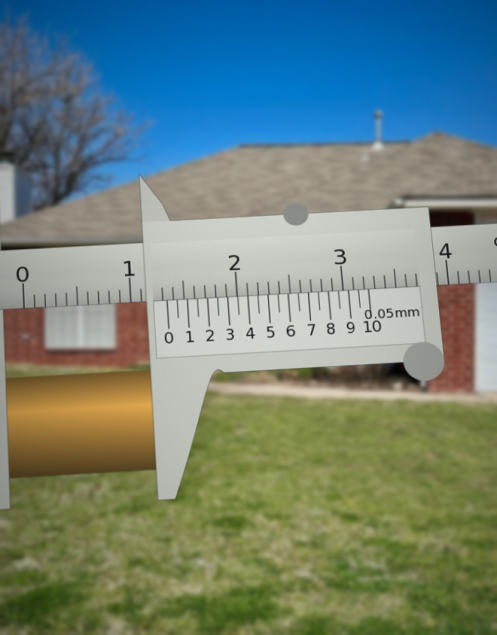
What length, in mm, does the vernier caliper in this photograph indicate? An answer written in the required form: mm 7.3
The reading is mm 13.4
